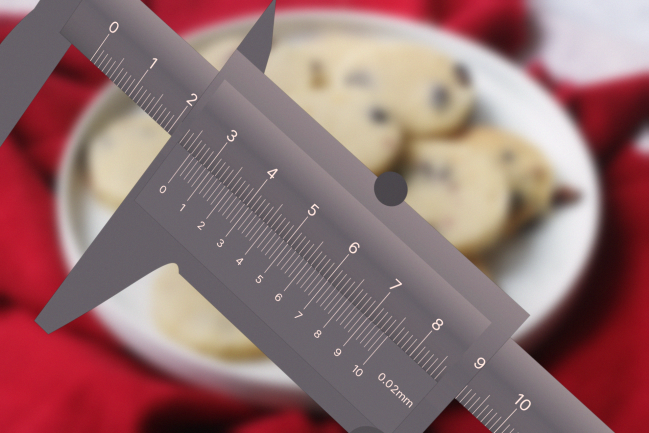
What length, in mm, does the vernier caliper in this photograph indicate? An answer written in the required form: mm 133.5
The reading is mm 25.8
